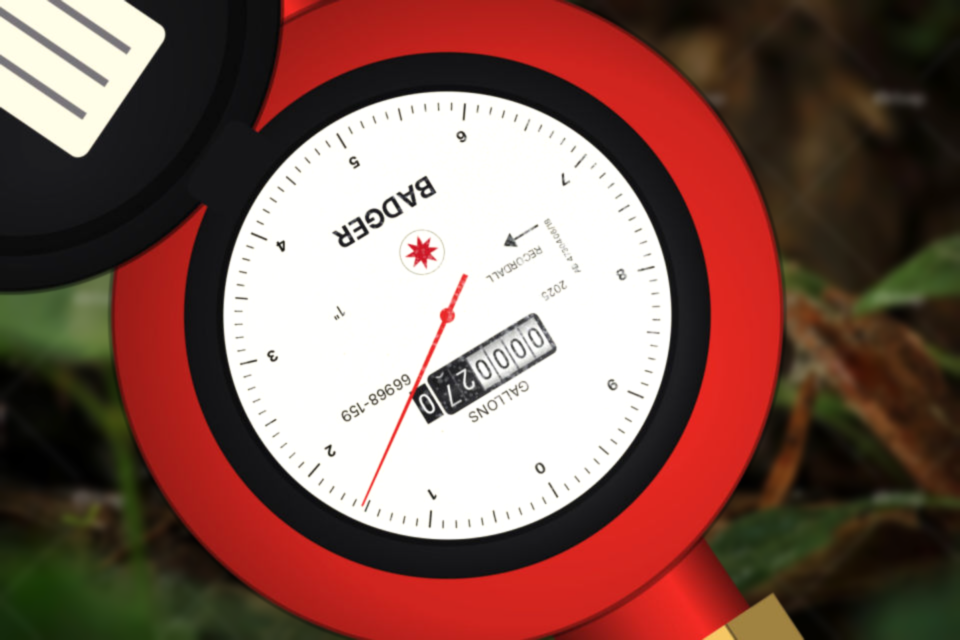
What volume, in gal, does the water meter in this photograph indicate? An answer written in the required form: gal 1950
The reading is gal 271.5
